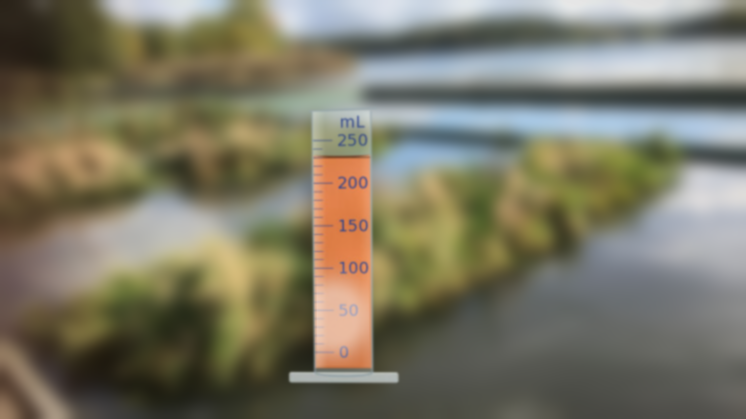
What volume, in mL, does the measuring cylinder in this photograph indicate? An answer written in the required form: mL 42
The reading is mL 230
